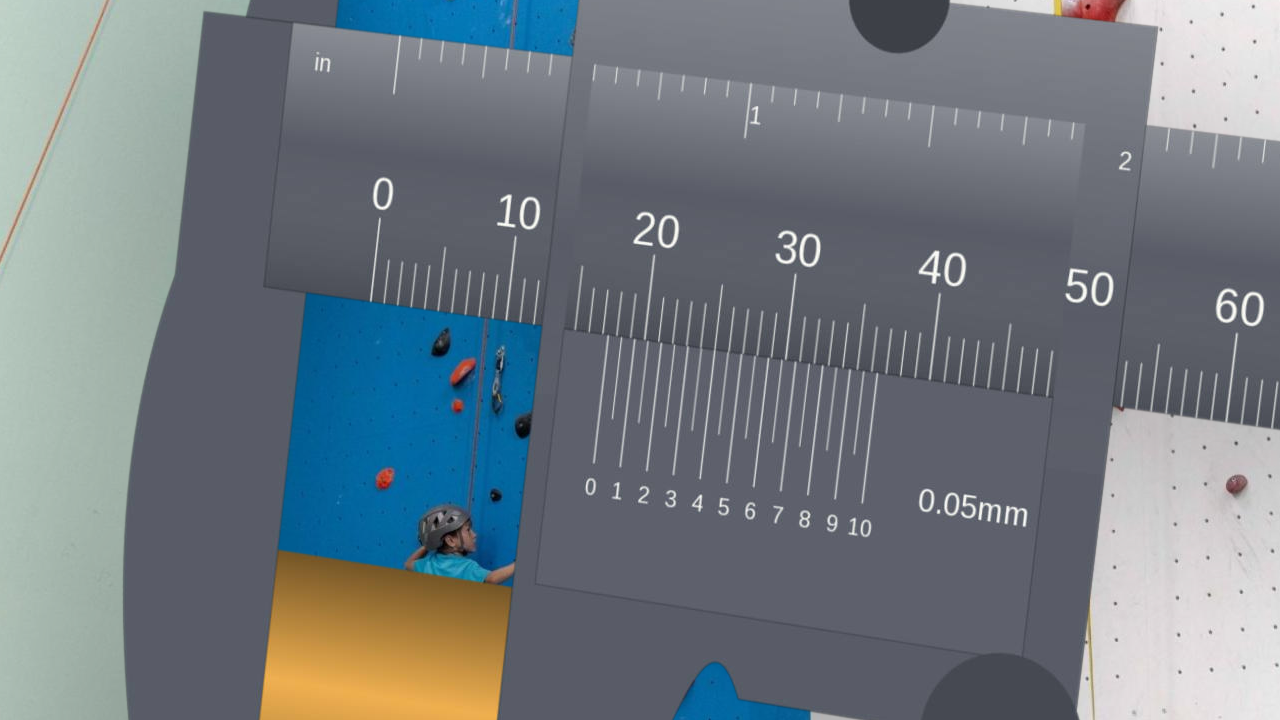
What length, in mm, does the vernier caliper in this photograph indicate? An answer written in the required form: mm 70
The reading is mm 17.4
